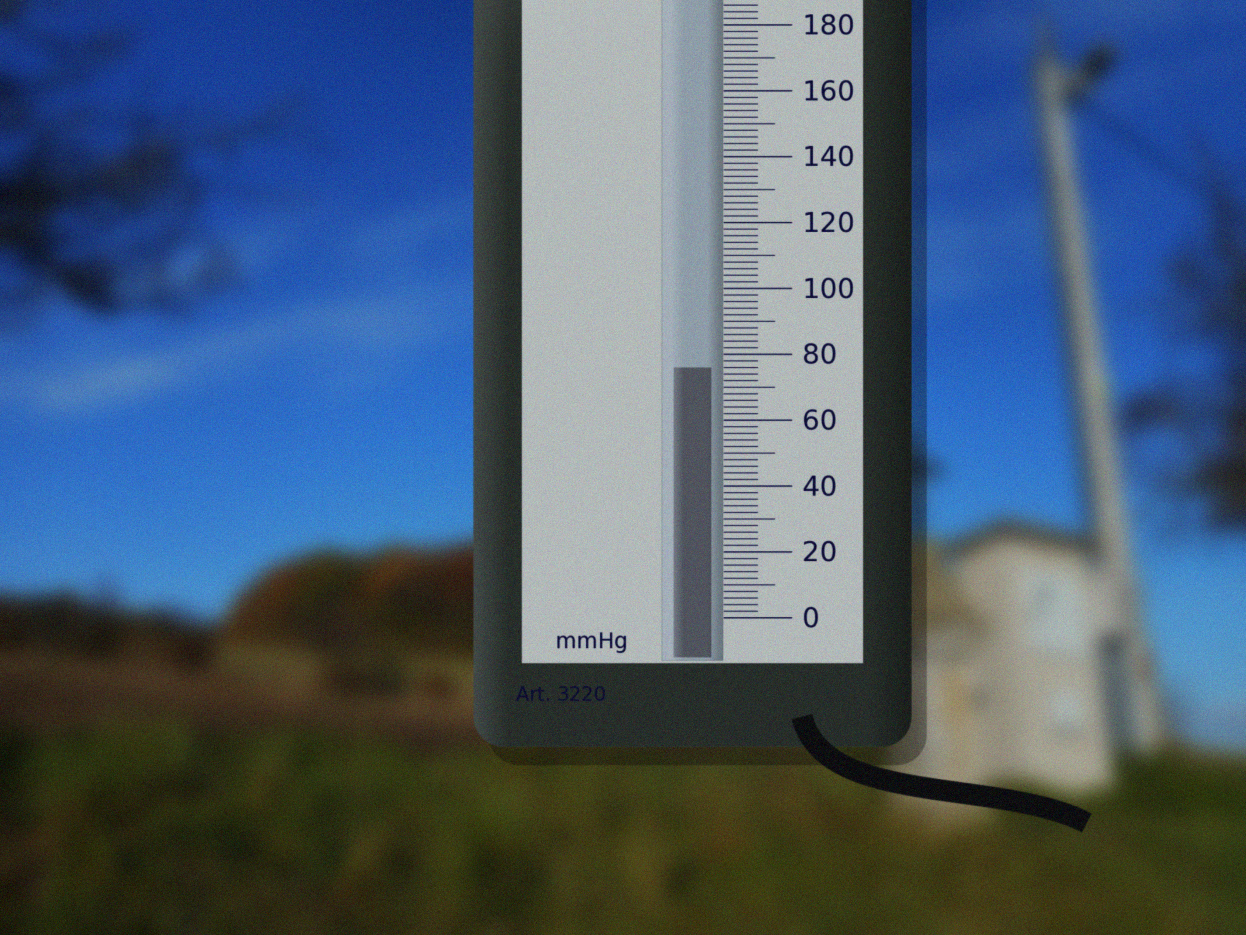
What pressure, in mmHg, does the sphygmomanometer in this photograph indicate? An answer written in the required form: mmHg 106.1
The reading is mmHg 76
